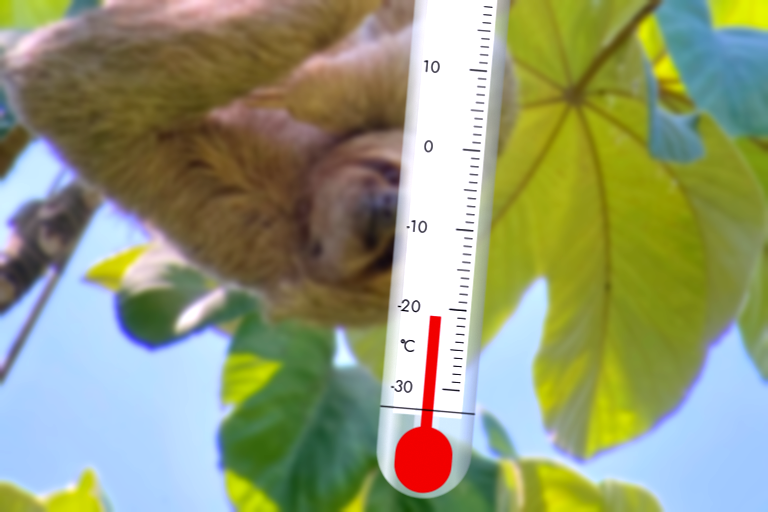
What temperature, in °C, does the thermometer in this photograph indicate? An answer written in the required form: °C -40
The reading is °C -21
